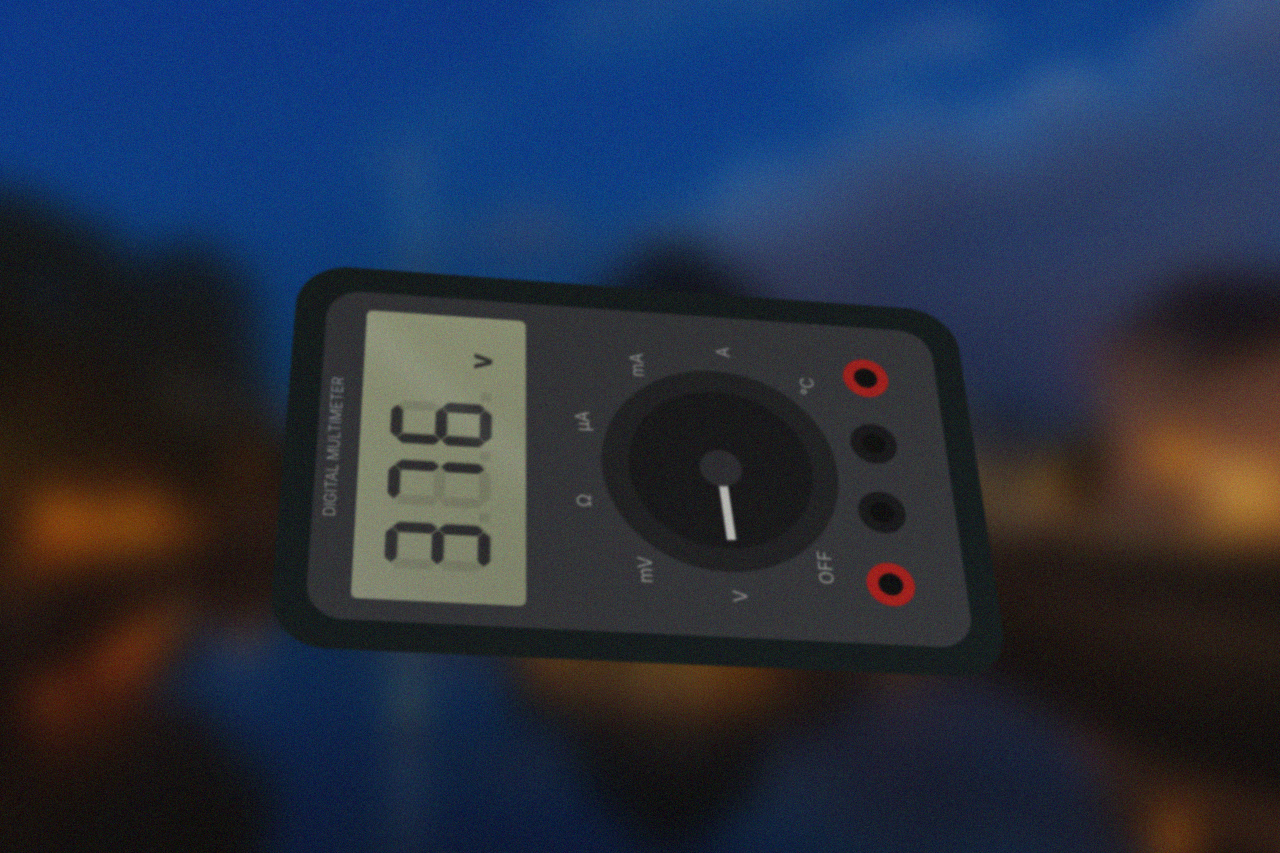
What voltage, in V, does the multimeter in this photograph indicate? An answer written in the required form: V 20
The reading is V 376
